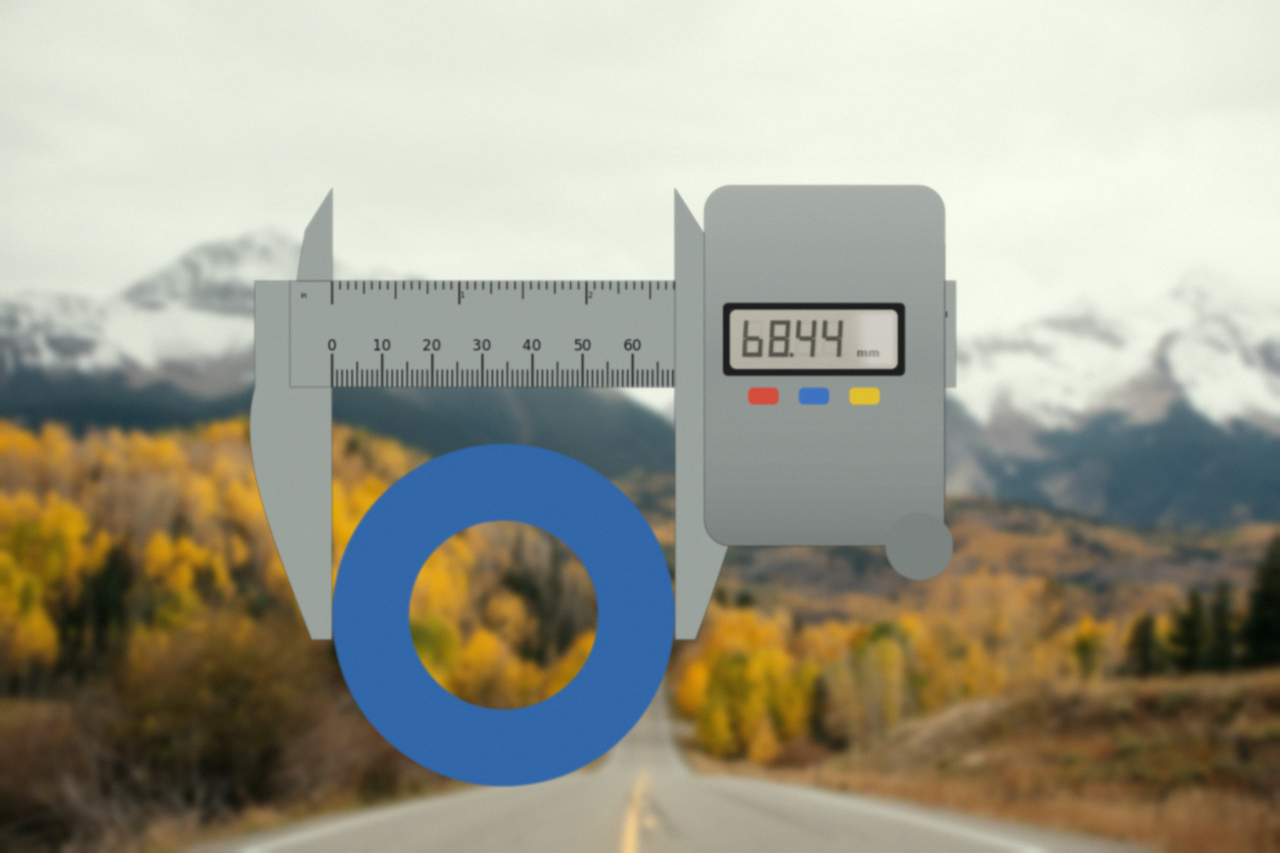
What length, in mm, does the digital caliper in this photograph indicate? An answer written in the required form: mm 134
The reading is mm 68.44
